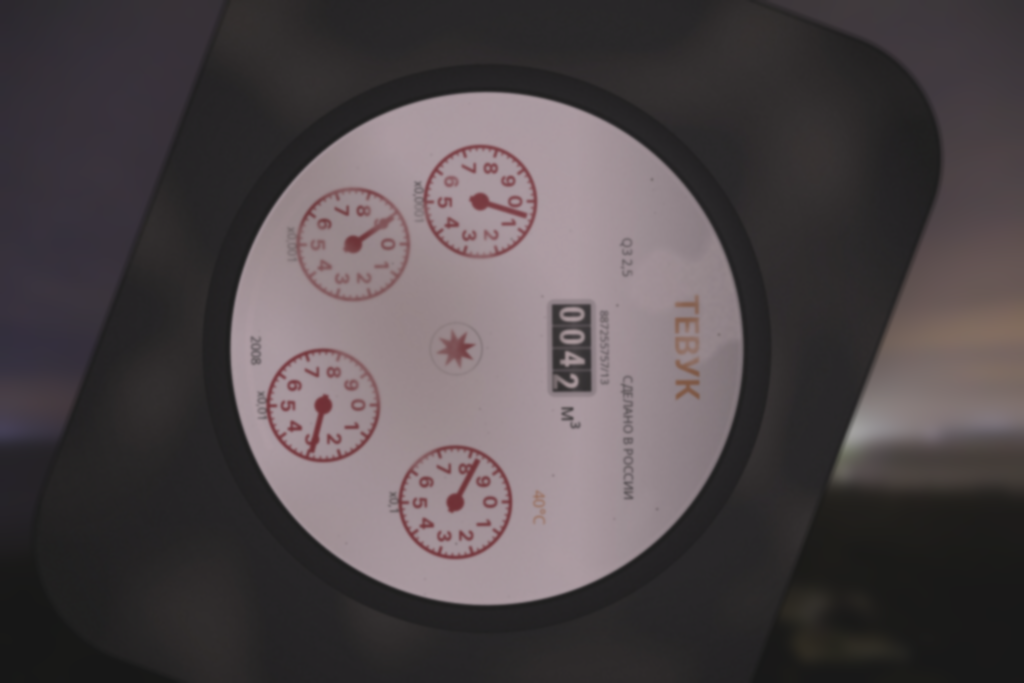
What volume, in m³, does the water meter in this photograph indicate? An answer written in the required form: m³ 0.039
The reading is m³ 41.8290
